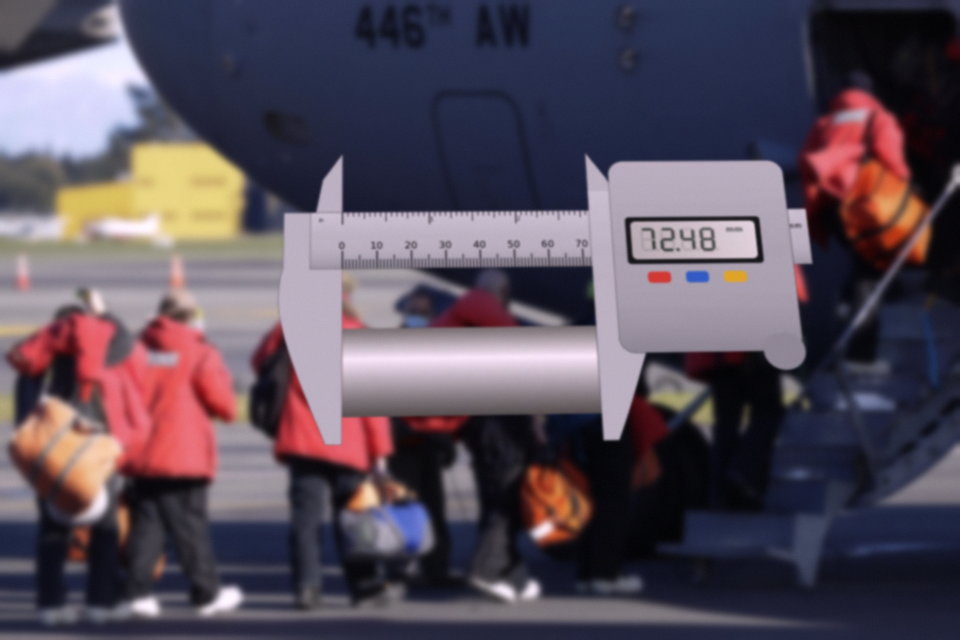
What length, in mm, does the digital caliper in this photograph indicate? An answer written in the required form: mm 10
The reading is mm 72.48
